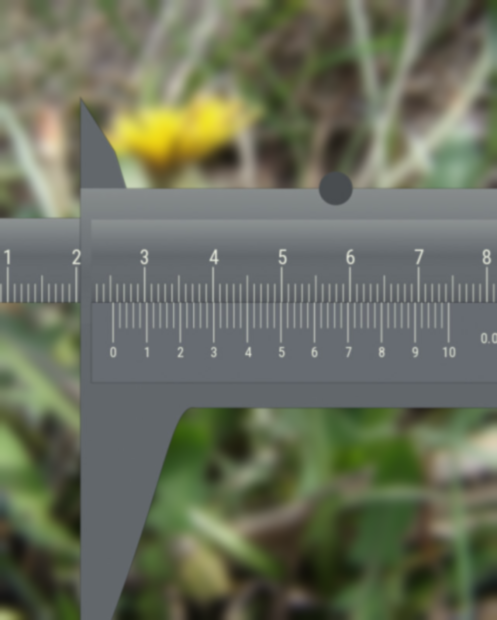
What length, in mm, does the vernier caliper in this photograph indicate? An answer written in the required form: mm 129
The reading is mm 25.4
